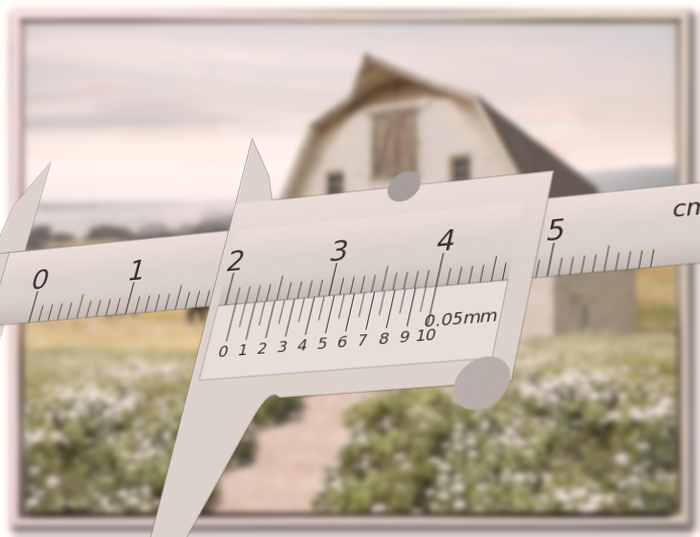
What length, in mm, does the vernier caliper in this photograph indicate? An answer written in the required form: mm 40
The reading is mm 21.0
